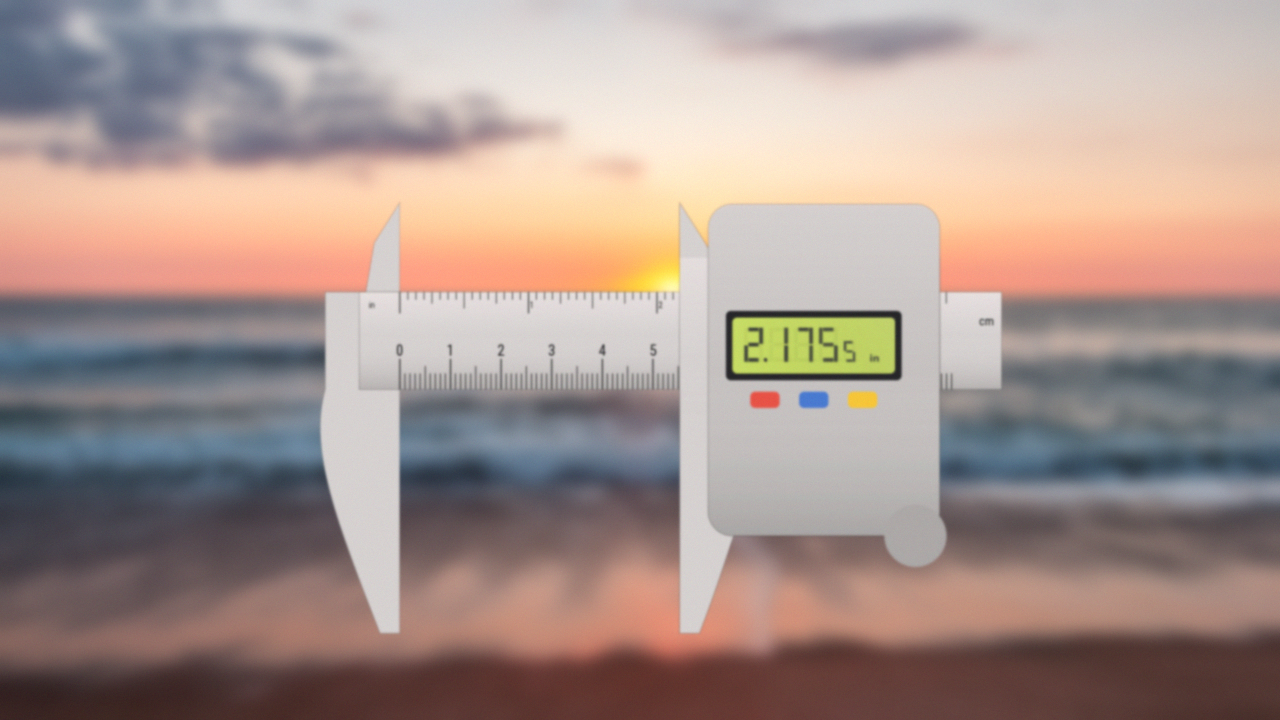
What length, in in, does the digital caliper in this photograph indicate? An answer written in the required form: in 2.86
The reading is in 2.1755
